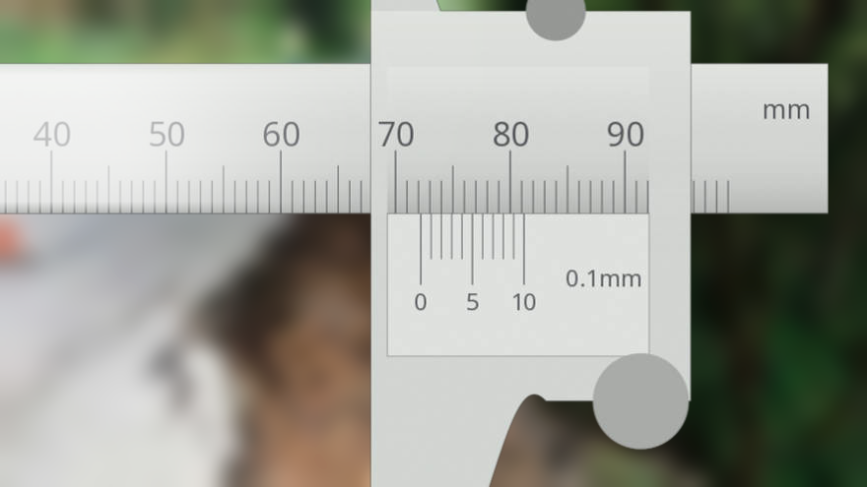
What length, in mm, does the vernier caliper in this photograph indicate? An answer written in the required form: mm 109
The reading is mm 72.2
